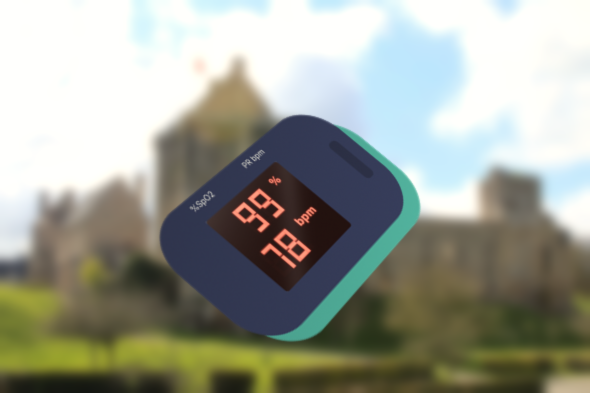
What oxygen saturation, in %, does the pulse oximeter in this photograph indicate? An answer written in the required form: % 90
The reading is % 99
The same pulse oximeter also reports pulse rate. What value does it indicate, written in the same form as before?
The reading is bpm 78
